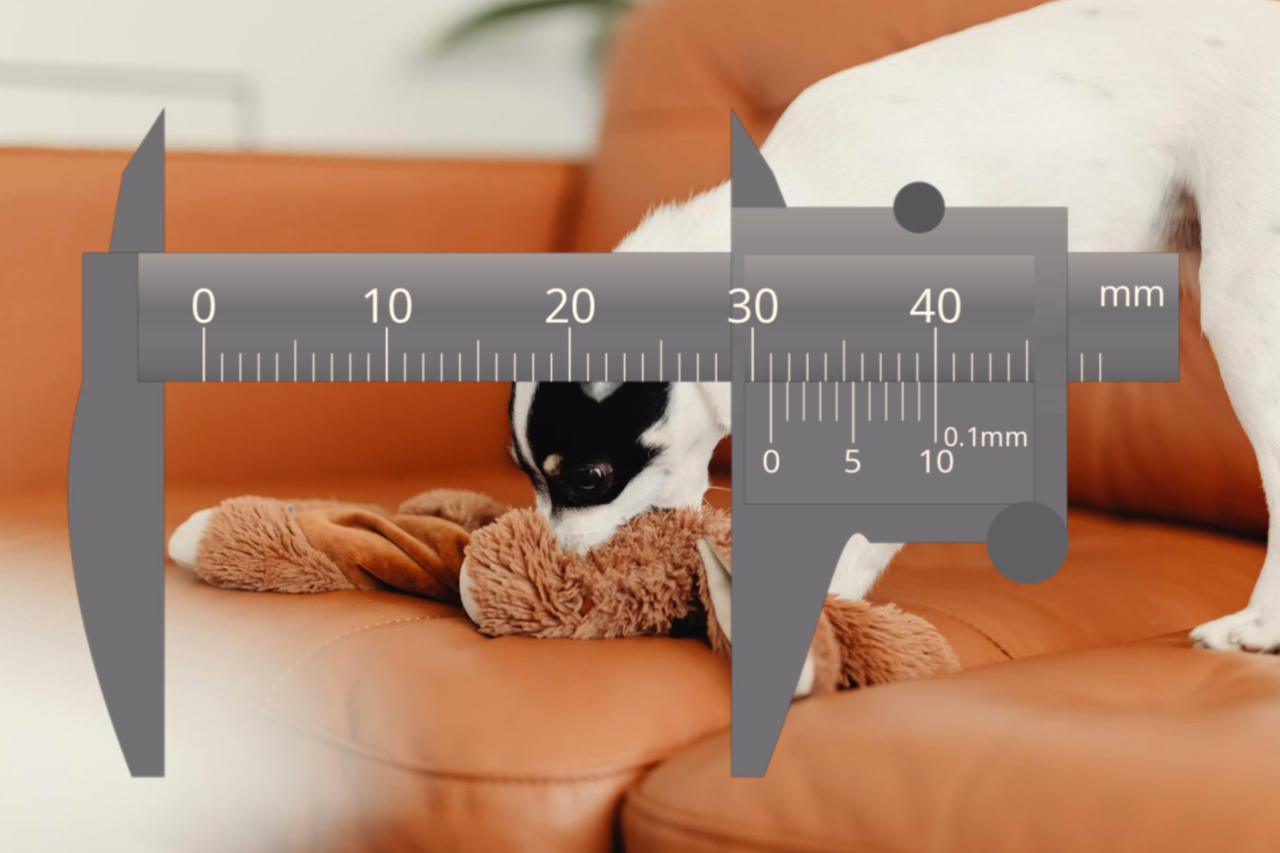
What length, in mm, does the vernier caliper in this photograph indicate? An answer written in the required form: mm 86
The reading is mm 31.0
